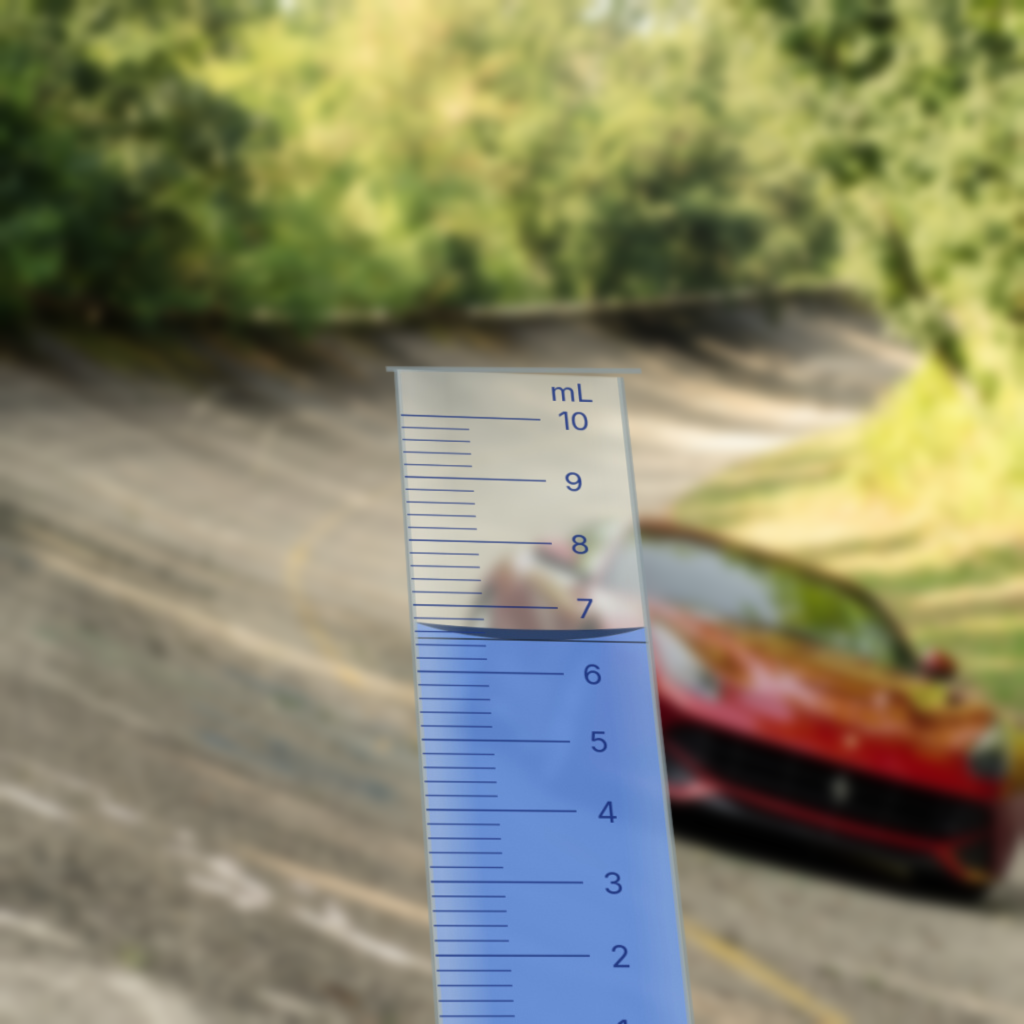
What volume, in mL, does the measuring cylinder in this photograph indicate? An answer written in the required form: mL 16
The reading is mL 6.5
